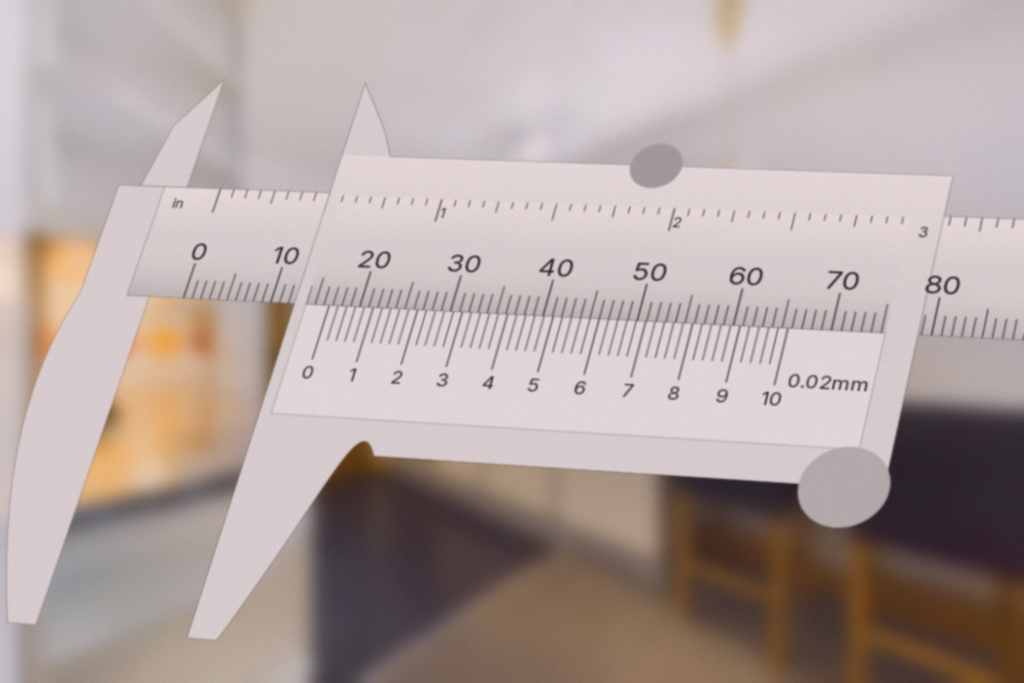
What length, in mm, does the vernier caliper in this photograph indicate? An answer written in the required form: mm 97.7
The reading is mm 16.6
